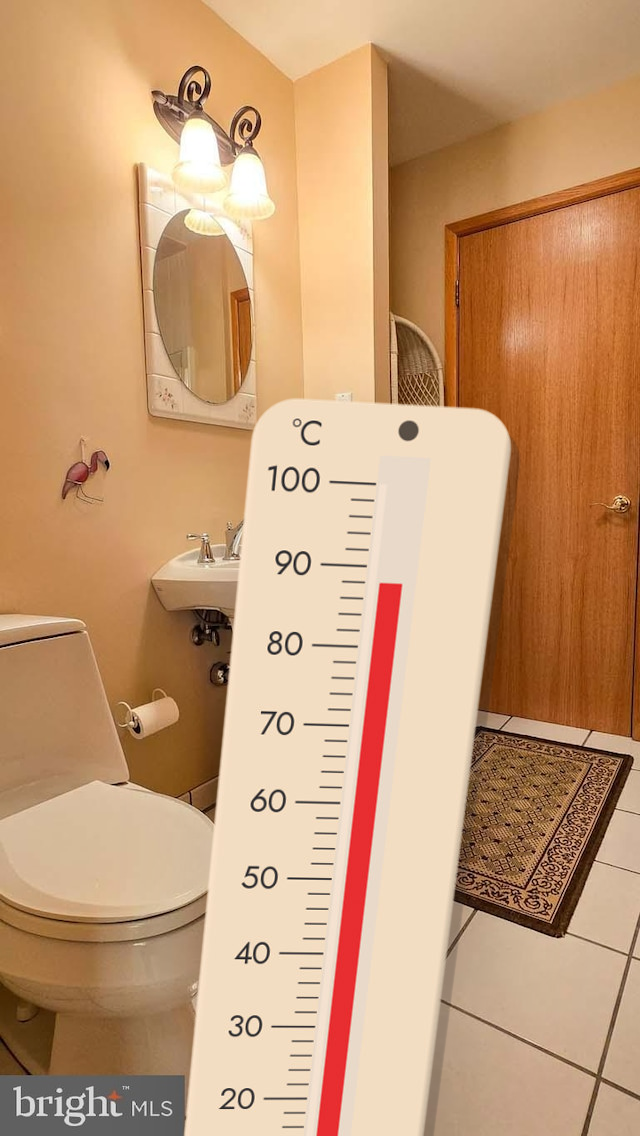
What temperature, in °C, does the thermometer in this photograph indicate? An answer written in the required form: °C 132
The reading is °C 88
